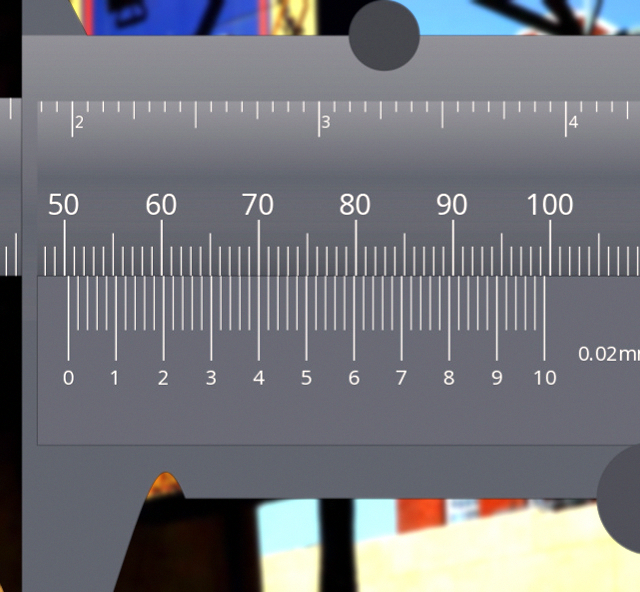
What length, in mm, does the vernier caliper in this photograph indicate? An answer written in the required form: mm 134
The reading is mm 50.4
